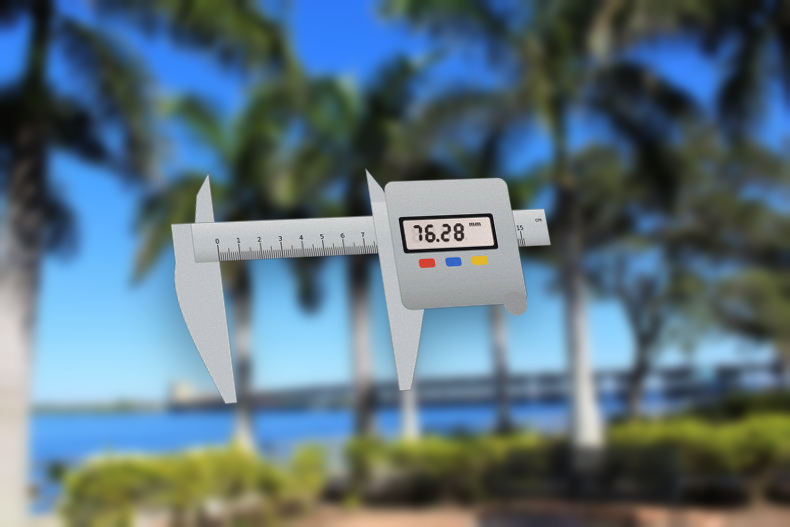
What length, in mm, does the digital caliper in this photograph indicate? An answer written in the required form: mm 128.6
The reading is mm 76.28
